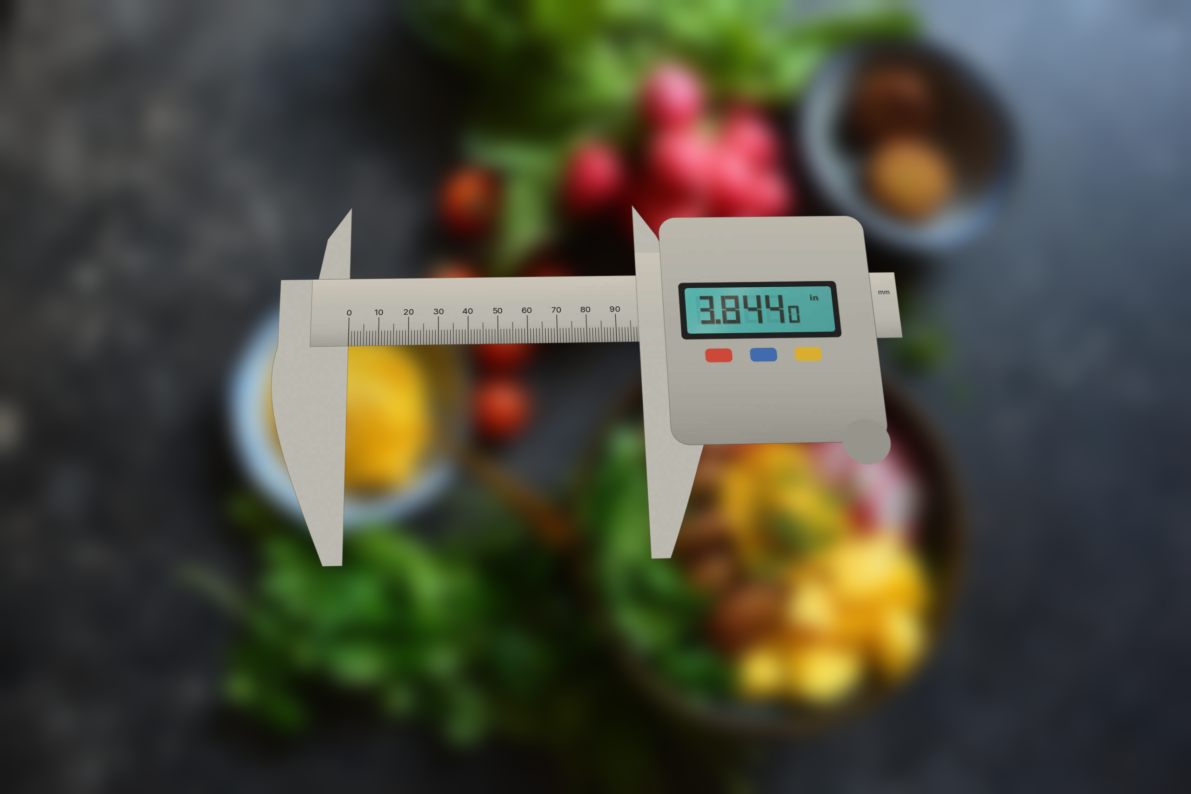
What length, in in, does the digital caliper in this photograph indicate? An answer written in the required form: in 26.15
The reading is in 3.8440
